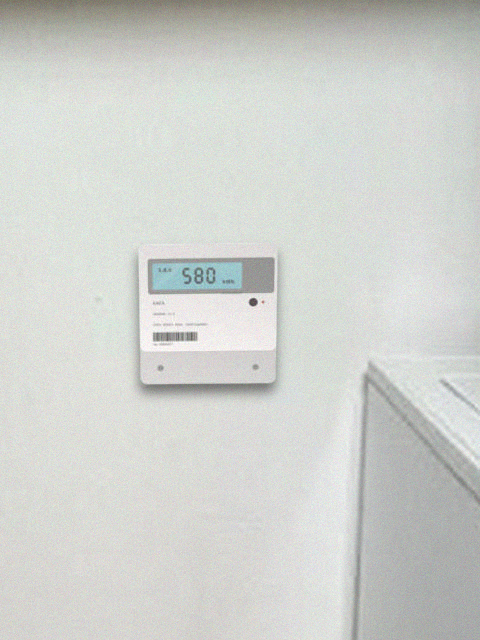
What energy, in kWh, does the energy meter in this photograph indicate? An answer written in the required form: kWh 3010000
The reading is kWh 580
